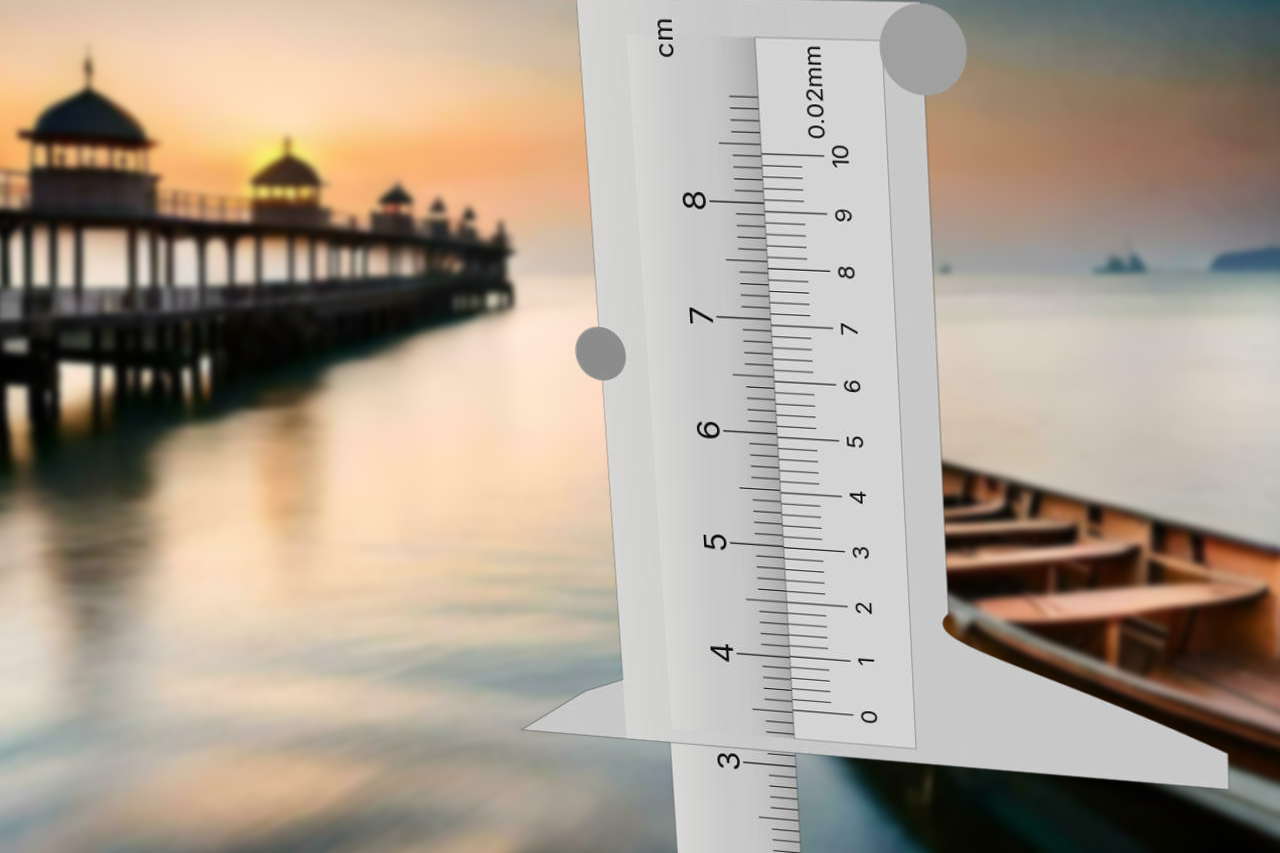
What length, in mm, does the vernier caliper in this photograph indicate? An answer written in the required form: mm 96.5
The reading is mm 35.2
